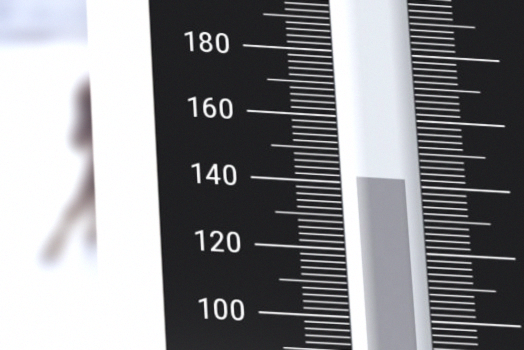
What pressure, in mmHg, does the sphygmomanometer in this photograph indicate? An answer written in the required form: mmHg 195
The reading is mmHg 142
